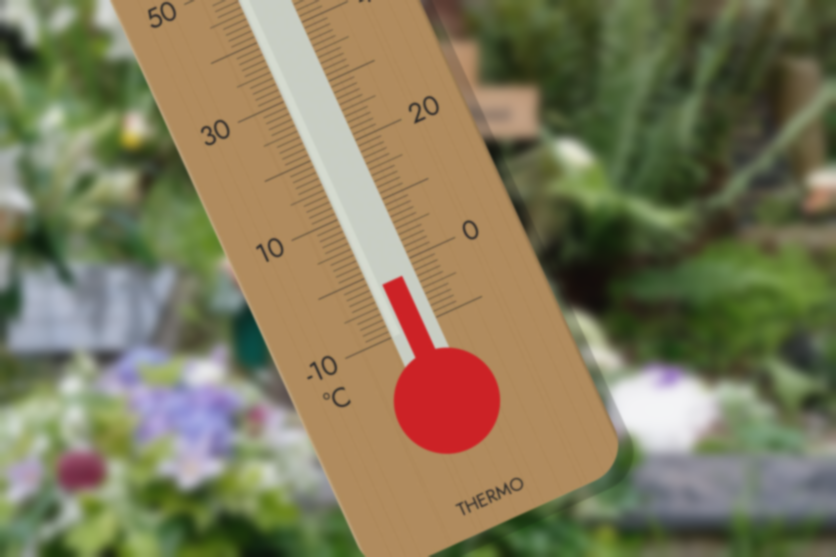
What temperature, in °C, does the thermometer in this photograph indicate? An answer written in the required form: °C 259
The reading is °C -2
